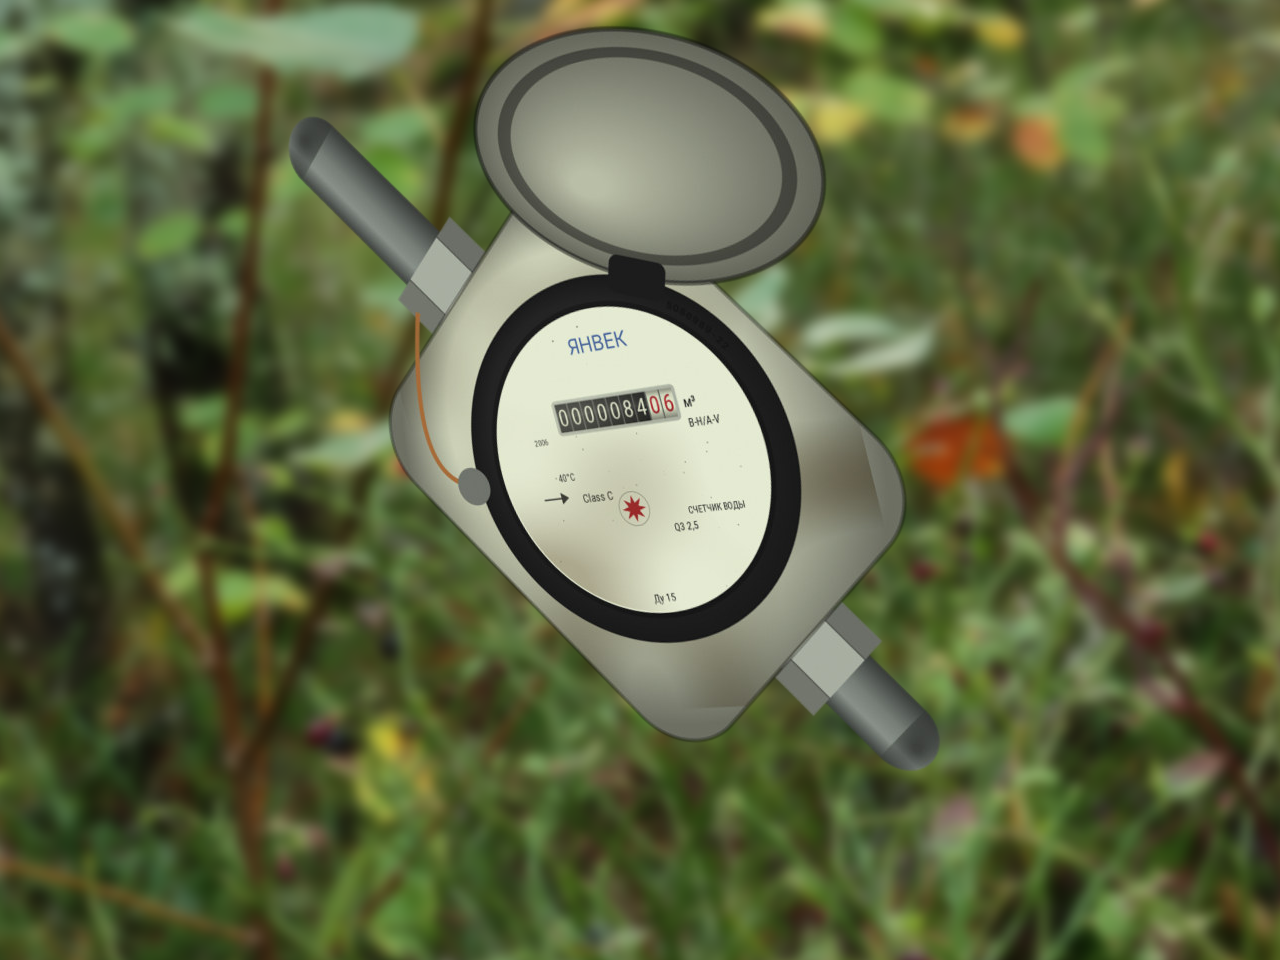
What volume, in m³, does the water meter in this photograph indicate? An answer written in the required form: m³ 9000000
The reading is m³ 84.06
